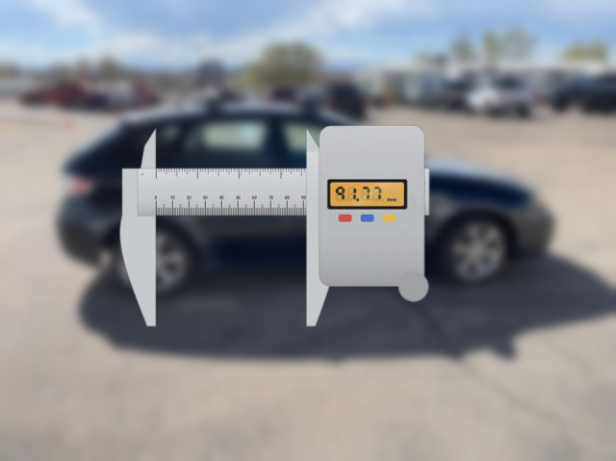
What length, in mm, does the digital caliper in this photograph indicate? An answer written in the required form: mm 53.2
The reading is mm 91.77
